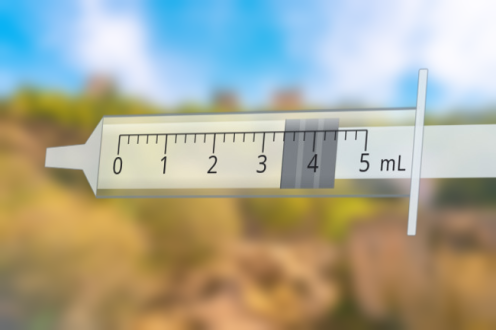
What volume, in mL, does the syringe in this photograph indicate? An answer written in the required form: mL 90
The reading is mL 3.4
